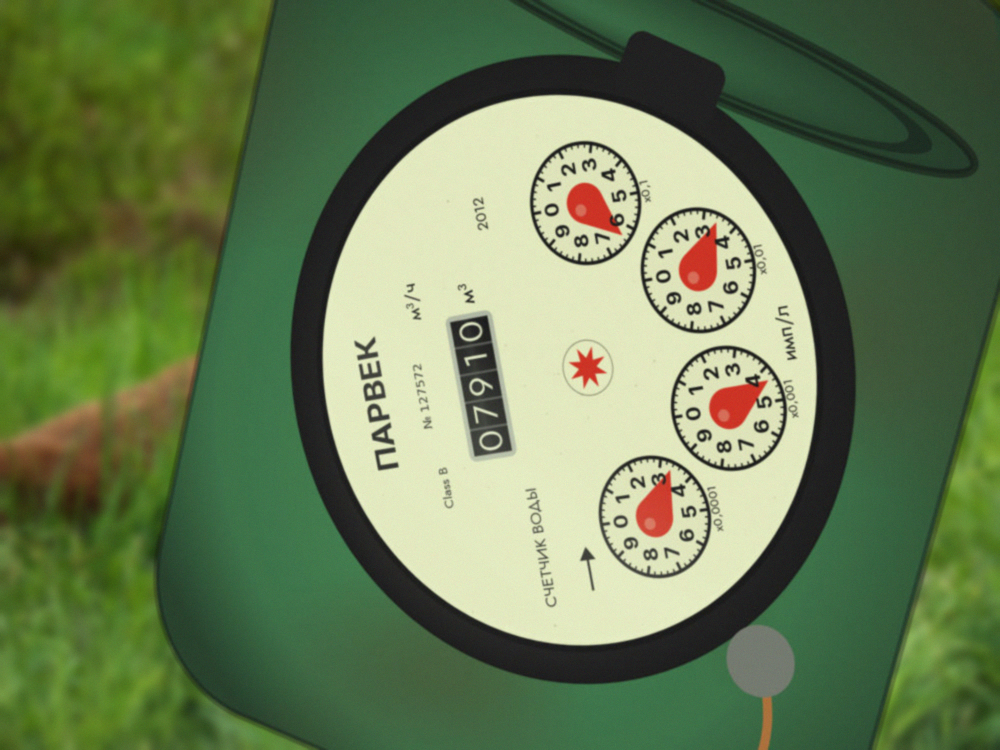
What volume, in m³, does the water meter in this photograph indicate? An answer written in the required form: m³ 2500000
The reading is m³ 7910.6343
